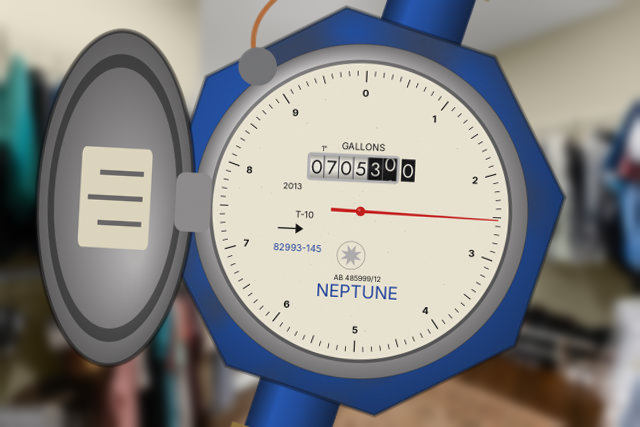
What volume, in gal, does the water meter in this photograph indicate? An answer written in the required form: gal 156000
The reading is gal 705302.5
